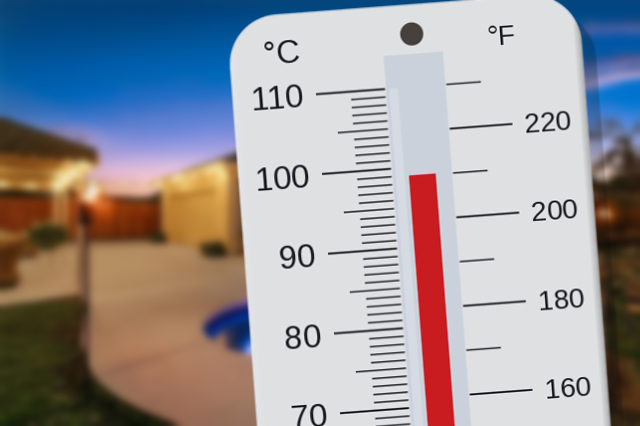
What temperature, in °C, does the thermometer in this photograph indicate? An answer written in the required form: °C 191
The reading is °C 99
